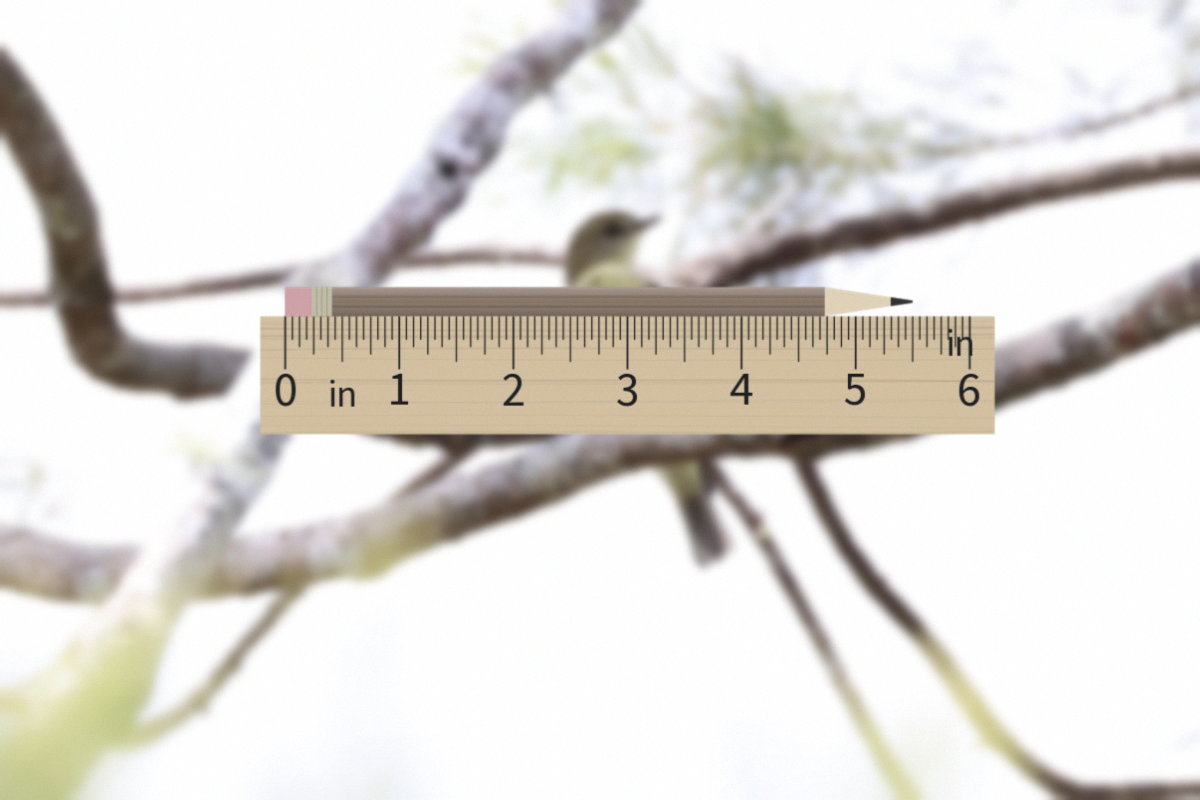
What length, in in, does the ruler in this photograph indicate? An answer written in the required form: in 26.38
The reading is in 5.5
